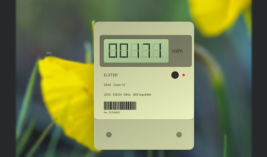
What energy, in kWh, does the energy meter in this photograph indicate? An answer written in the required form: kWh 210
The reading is kWh 171
